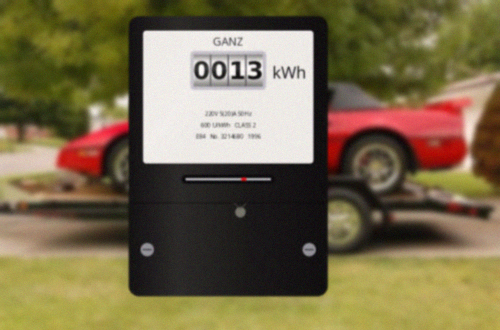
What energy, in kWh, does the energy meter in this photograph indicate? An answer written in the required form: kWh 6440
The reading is kWh 13
